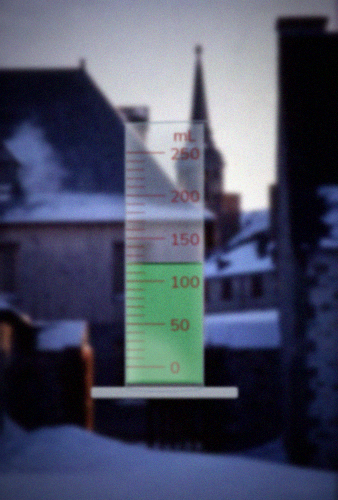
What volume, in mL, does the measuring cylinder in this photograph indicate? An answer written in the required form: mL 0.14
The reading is mL 120
